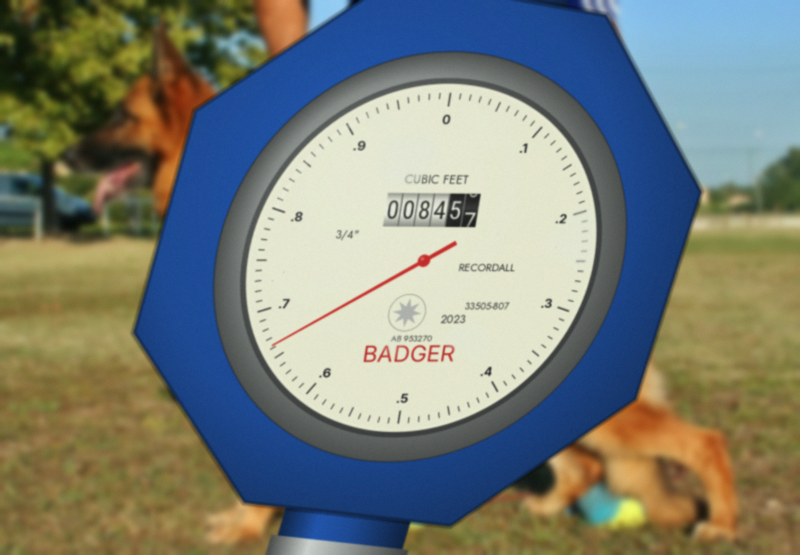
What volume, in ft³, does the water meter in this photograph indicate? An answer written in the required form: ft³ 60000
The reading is ft³ 8456.66
